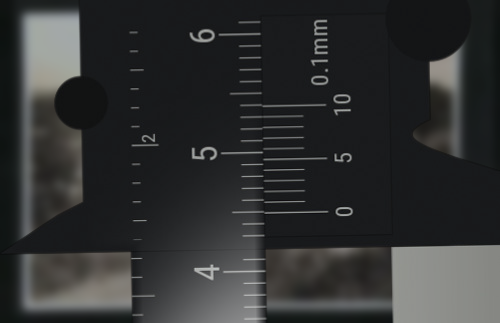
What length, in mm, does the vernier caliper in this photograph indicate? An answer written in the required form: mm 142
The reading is mm 44.9
